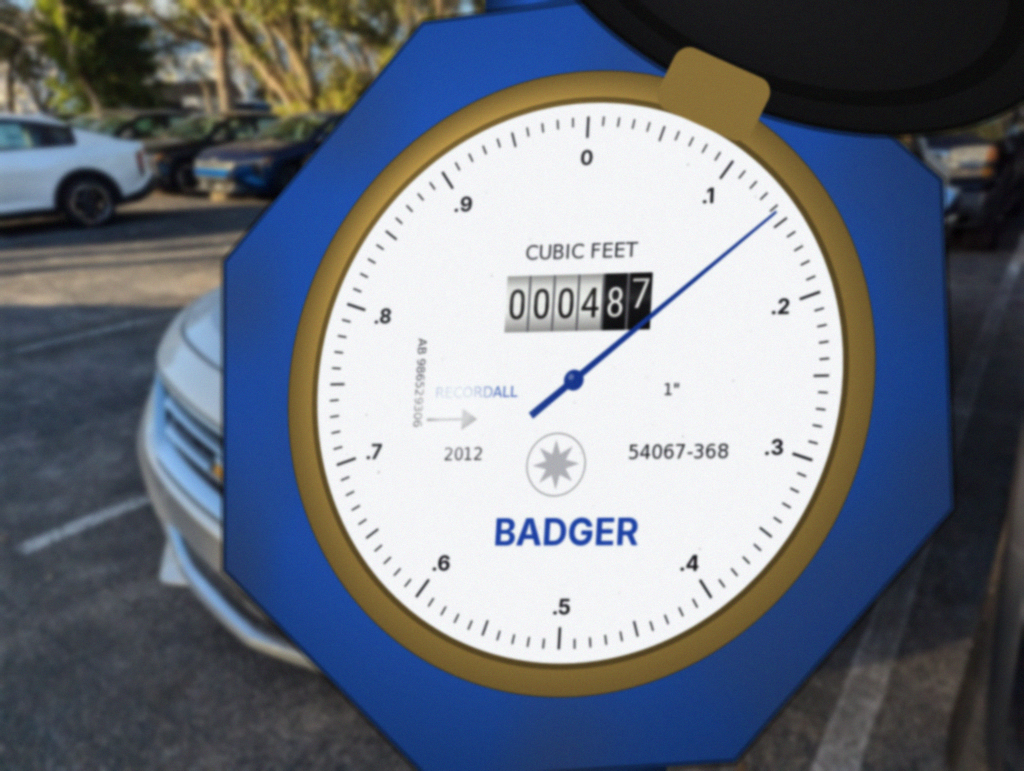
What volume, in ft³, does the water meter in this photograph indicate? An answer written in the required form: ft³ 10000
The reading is ft³ 487.14
